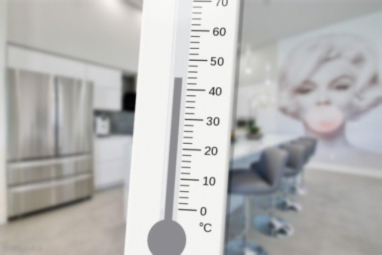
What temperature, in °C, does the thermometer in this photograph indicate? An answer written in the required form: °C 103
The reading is °C 44
